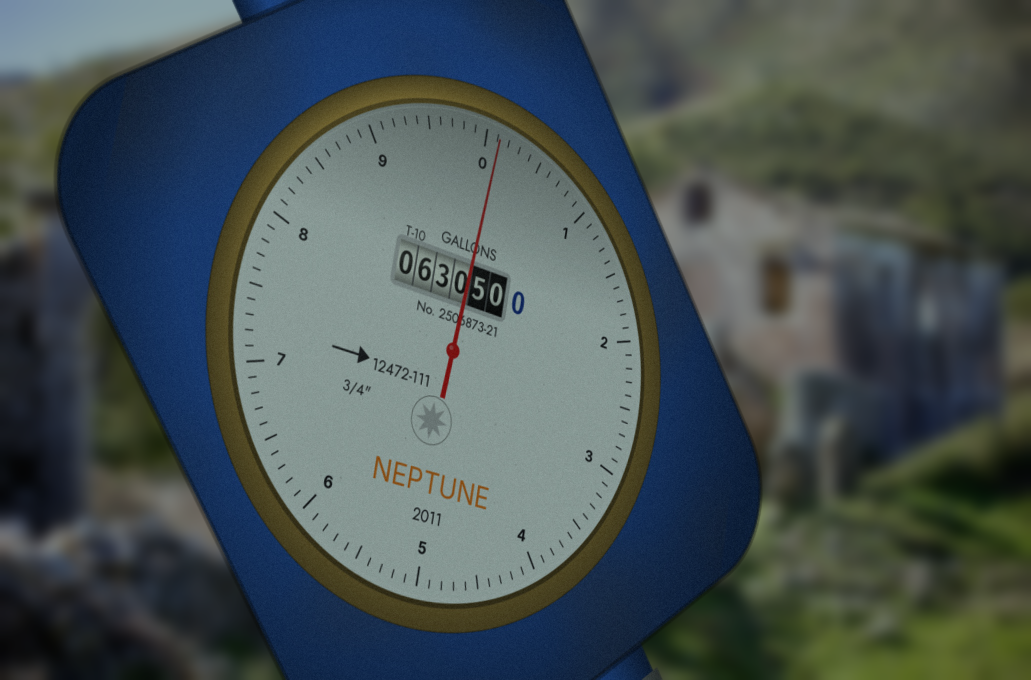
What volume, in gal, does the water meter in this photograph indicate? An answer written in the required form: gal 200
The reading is gal 630500.1
